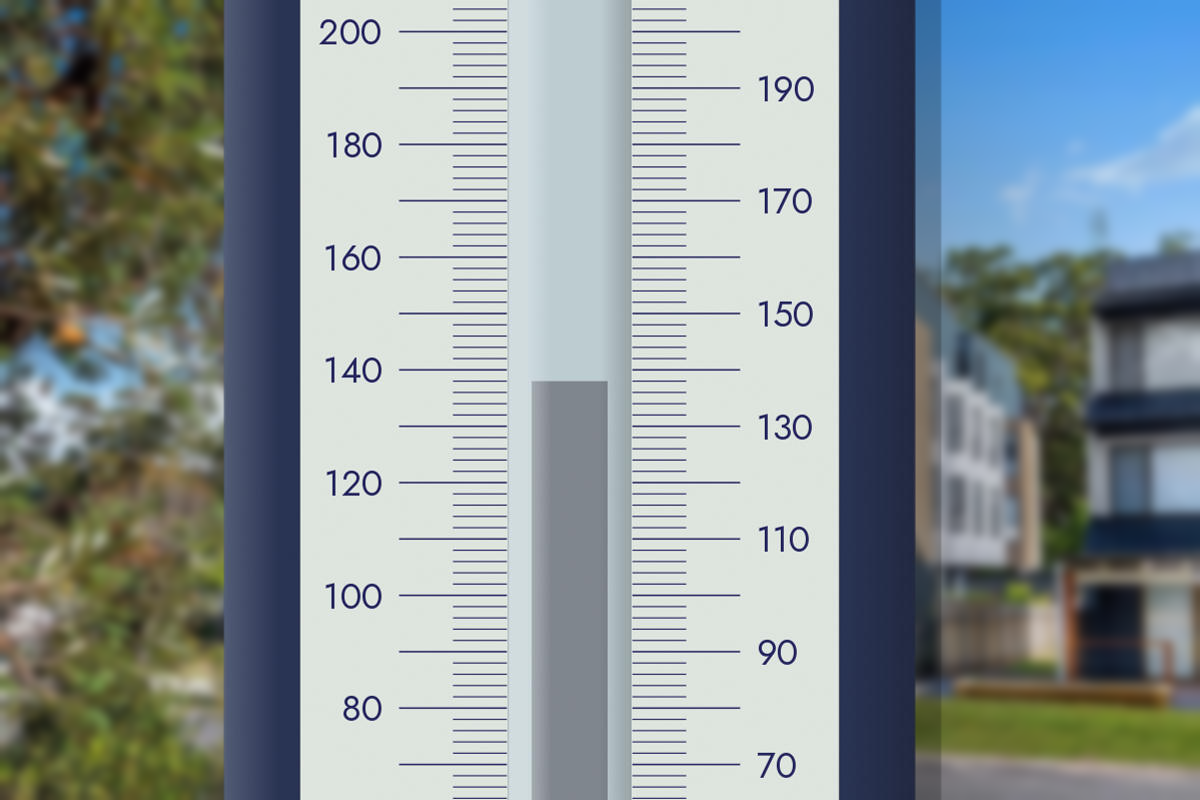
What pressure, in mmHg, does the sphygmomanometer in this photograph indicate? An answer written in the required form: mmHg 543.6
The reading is mmHg 138
